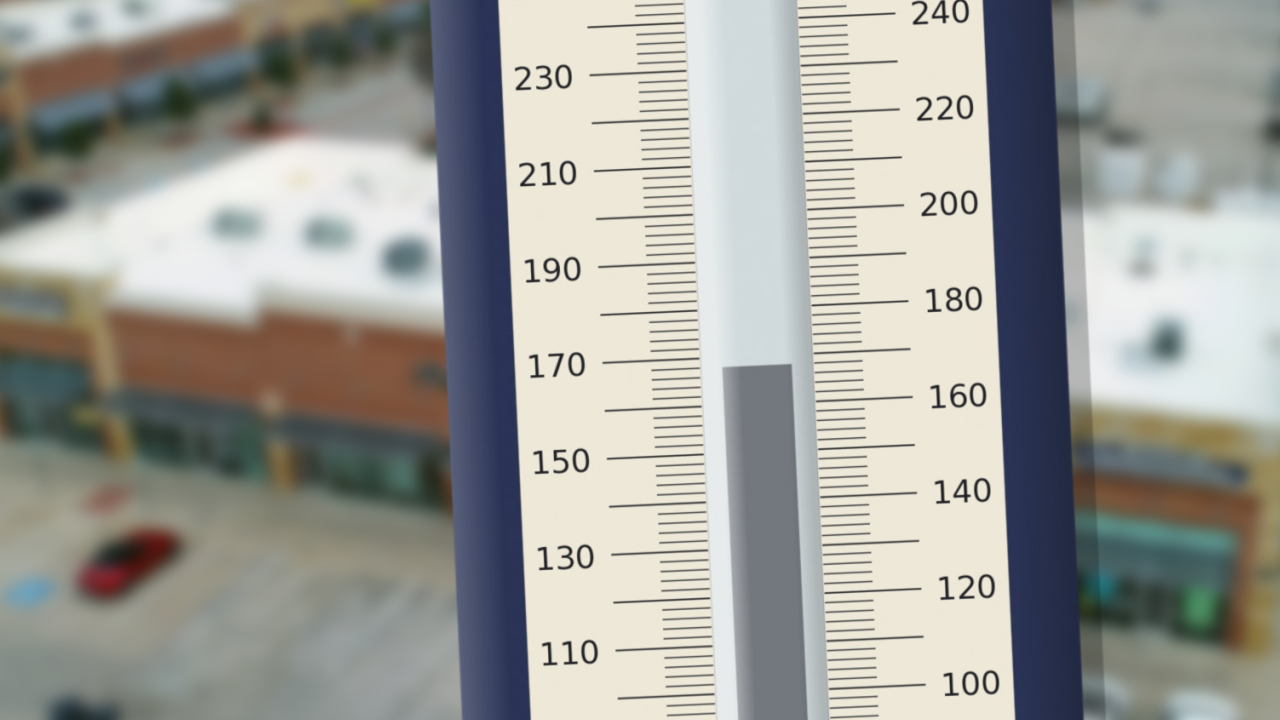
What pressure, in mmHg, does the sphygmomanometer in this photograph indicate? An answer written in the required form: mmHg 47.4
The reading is mmHg 168
